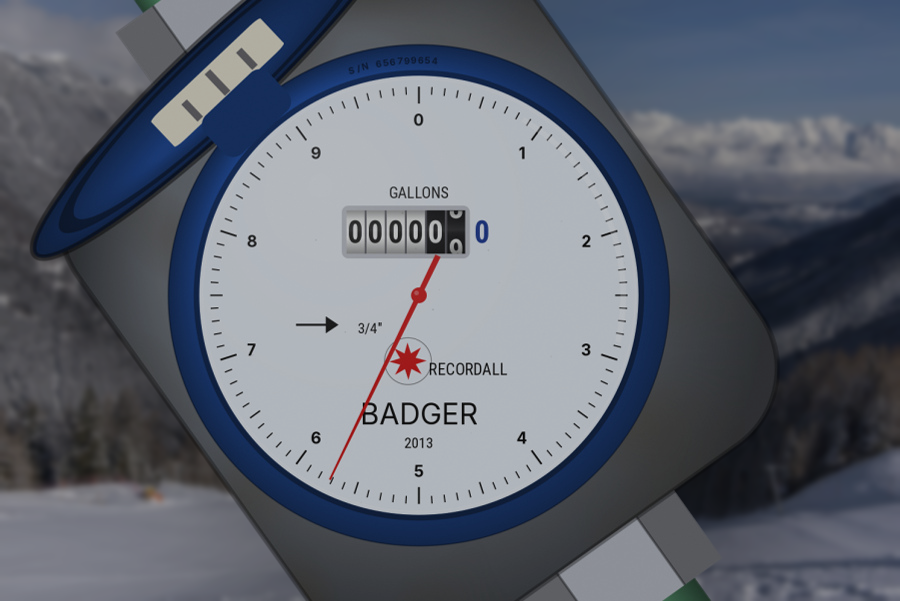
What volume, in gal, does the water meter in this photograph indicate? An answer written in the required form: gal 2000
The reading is gal 85.7
